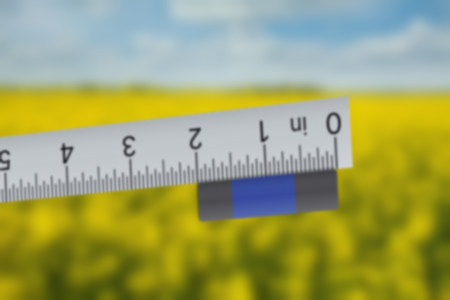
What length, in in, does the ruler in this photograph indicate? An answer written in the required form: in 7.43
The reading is in 2
